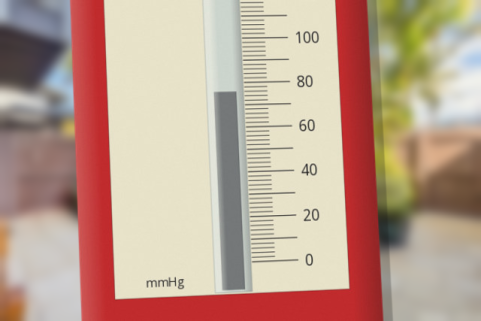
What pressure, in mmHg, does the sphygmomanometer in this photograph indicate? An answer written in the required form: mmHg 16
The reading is mmHg 76
